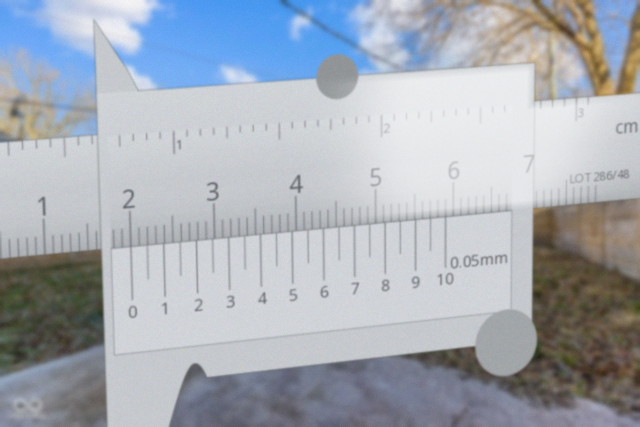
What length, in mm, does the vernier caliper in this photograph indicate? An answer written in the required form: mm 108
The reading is mm 20.0
